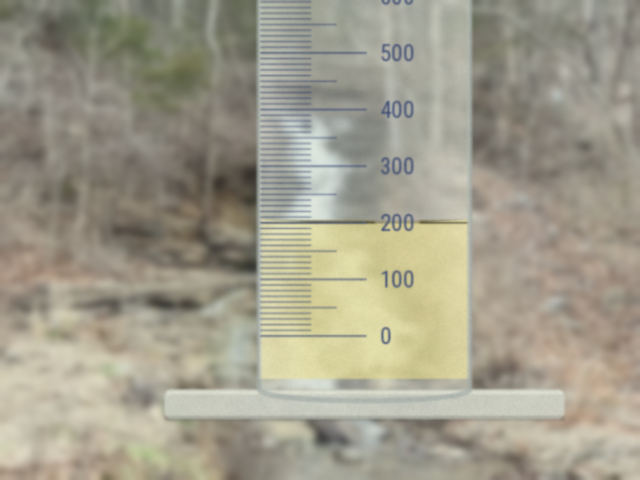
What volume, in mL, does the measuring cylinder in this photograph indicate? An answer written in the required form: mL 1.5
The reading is mL 200
